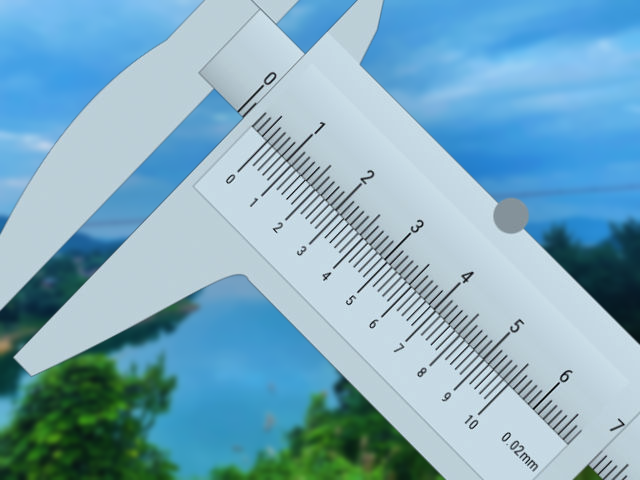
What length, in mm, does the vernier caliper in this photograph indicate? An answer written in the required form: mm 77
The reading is mm 6.0
